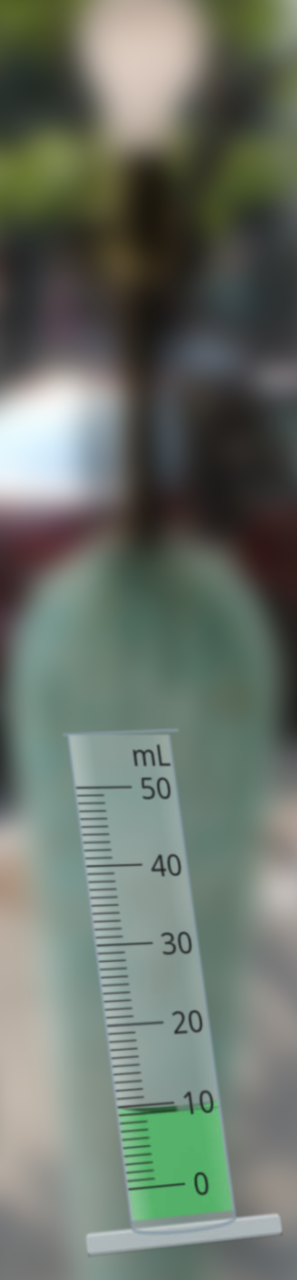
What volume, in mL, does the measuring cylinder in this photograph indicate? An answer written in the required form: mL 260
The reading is mL 9
